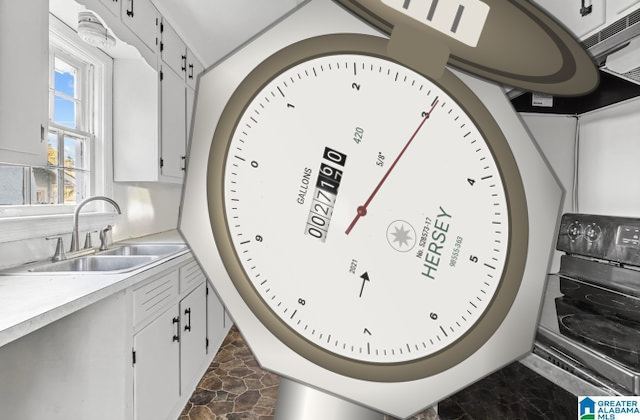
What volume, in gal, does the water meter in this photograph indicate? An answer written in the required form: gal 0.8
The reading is gal 27163.0
